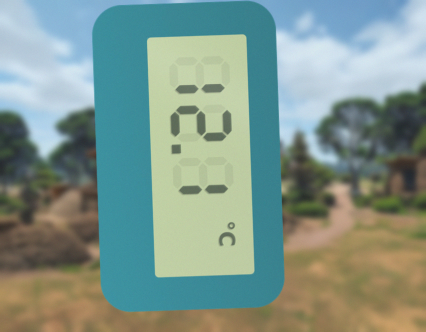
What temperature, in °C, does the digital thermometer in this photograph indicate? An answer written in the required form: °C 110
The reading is °C 12.1
